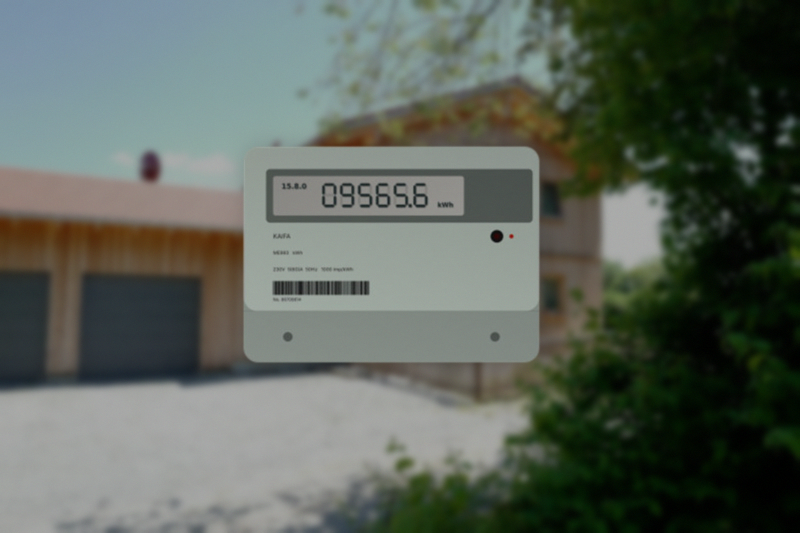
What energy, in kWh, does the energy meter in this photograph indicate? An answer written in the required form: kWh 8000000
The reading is kWh 9565.6
